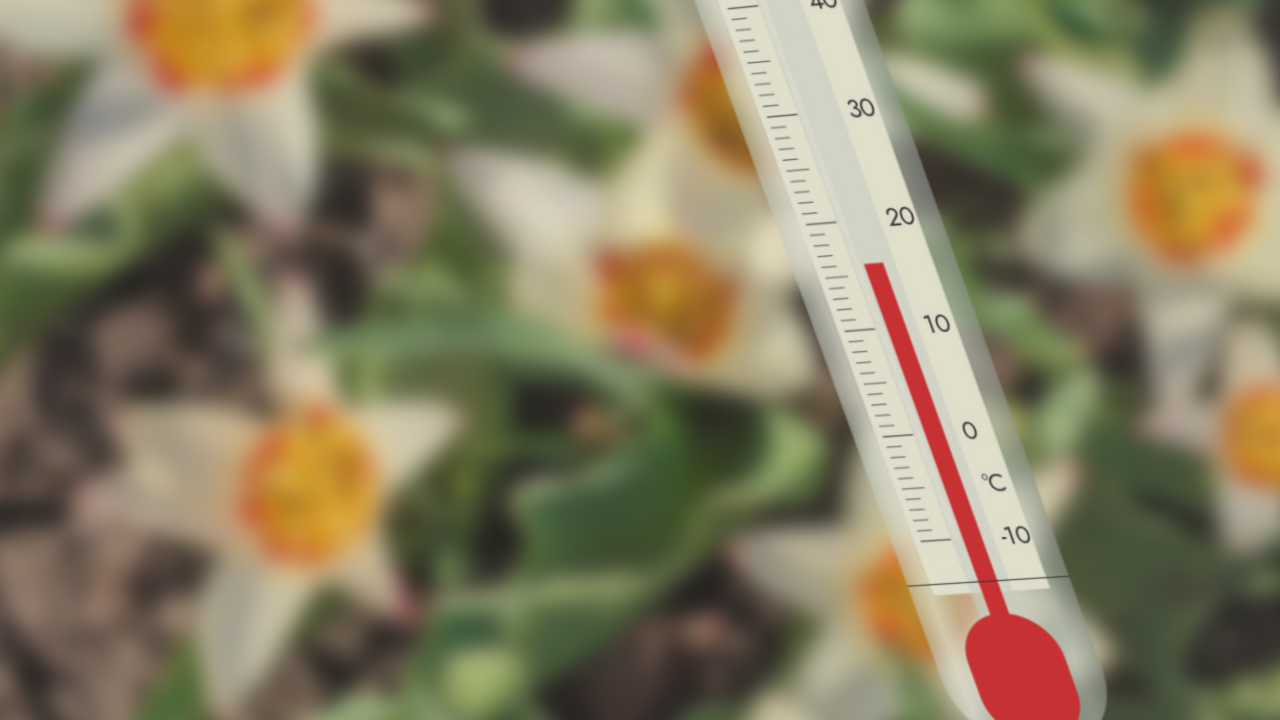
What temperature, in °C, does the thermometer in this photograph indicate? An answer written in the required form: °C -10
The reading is °C 16
